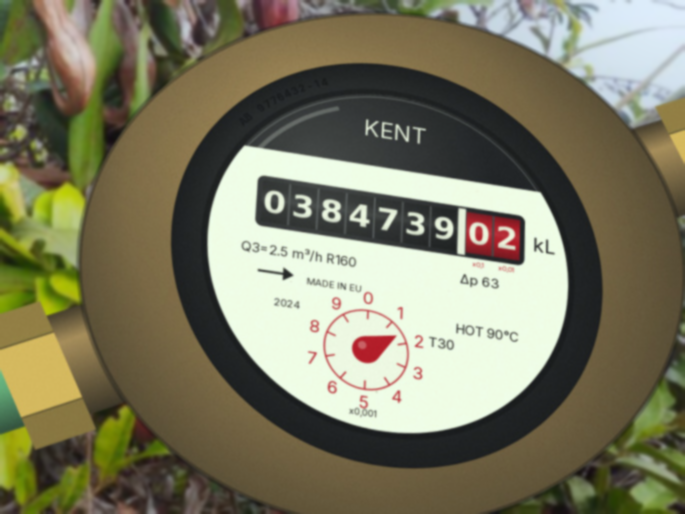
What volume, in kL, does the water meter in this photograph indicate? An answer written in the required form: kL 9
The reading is kL 384739.021
